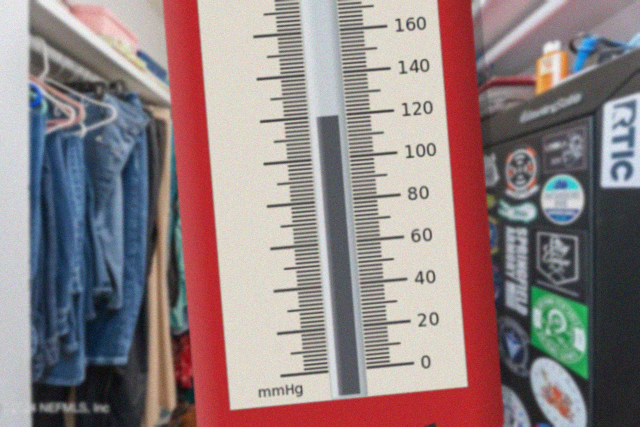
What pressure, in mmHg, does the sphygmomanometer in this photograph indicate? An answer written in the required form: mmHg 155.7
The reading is mmHg 120
